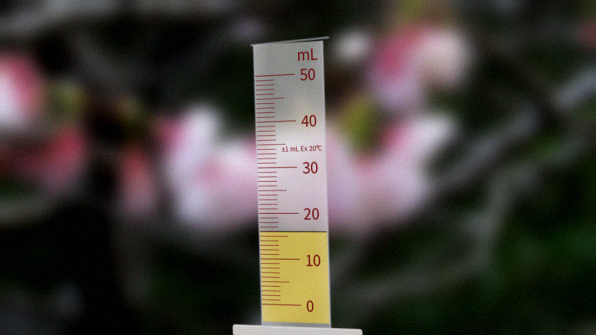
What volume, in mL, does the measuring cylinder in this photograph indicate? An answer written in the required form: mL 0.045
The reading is mL 16
